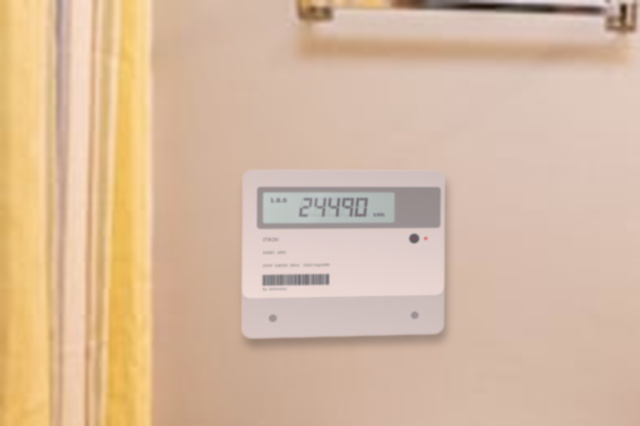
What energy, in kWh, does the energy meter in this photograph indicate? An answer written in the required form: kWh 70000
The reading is kWh 24490
